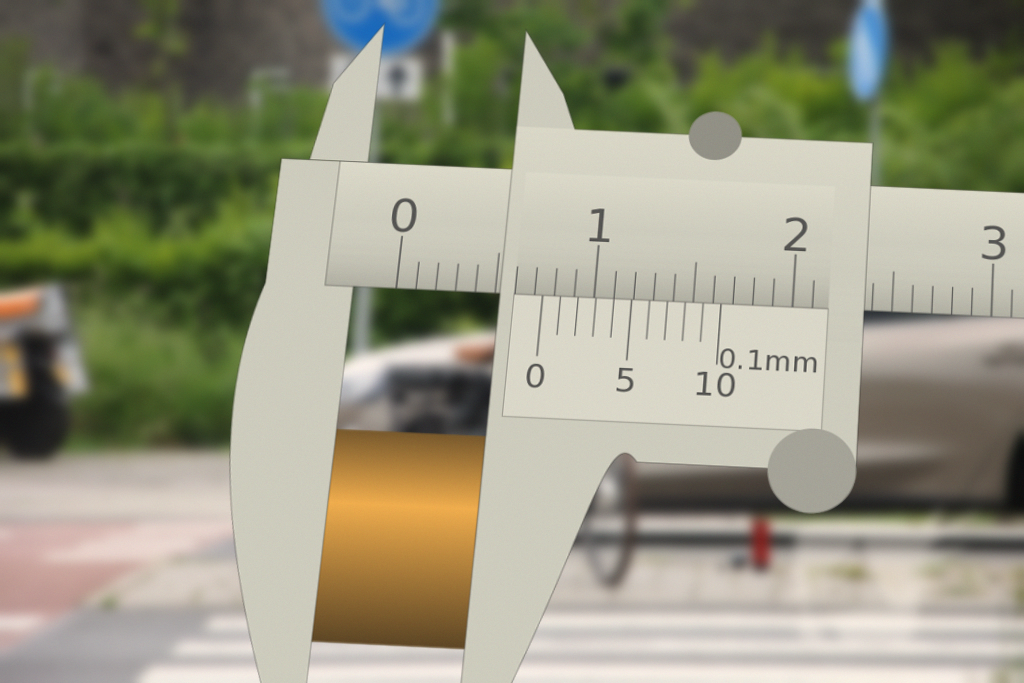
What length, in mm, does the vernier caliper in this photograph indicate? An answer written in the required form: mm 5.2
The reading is mm 7.4
